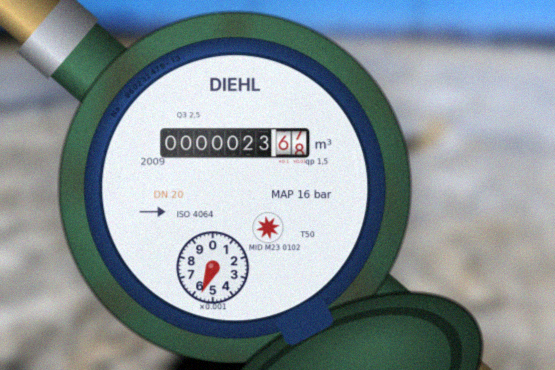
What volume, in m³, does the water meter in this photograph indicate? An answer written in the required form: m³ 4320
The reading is m³ 23.675
